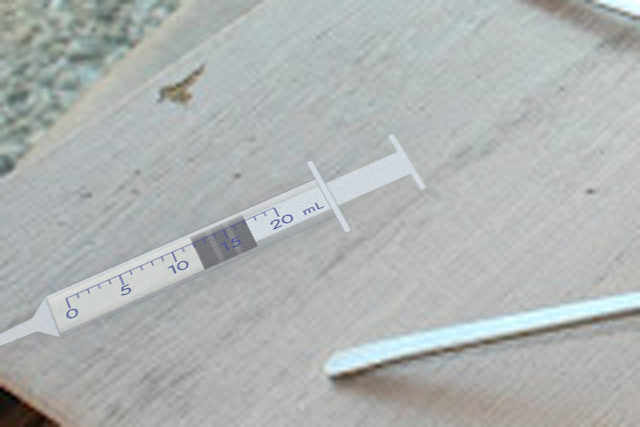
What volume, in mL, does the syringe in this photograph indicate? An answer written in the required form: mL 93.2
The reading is mL 12
